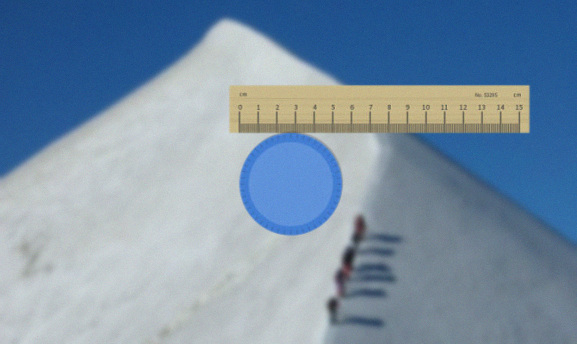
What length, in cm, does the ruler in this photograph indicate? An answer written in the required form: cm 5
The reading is cm 5.5
